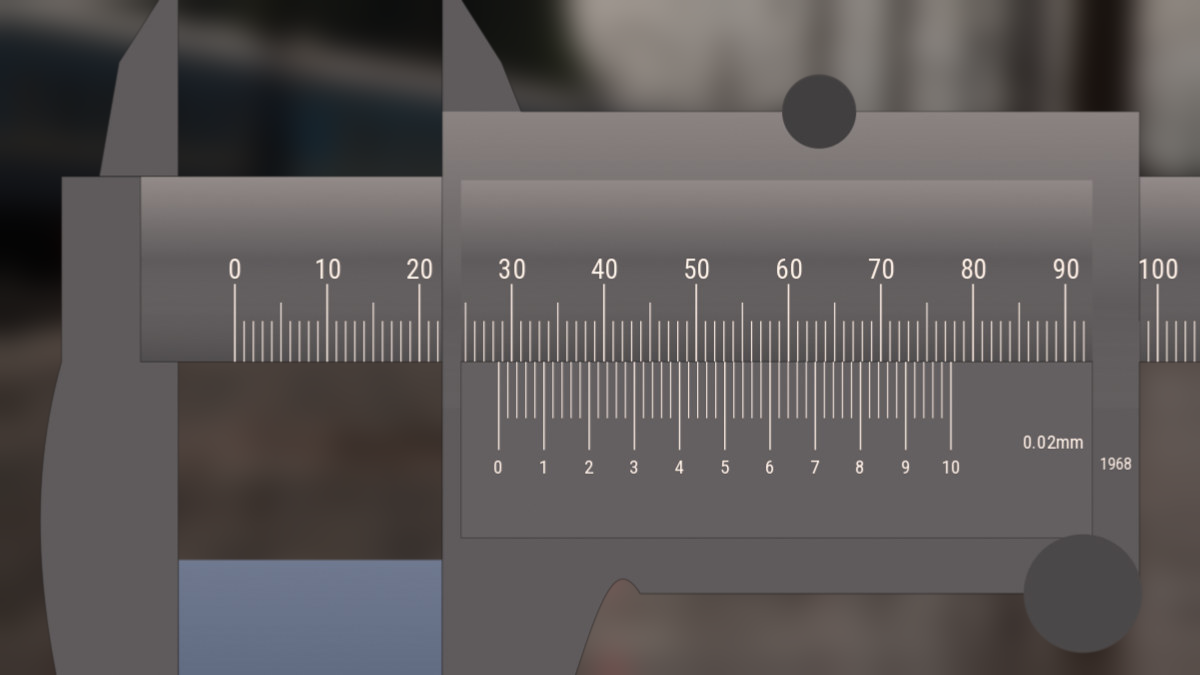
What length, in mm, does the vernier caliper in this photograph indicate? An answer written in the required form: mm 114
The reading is mm 28.6
